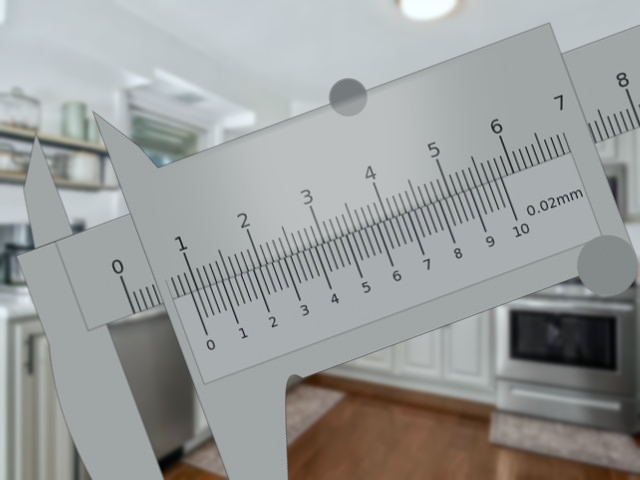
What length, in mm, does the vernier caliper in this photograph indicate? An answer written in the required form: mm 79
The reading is mm 9.0
